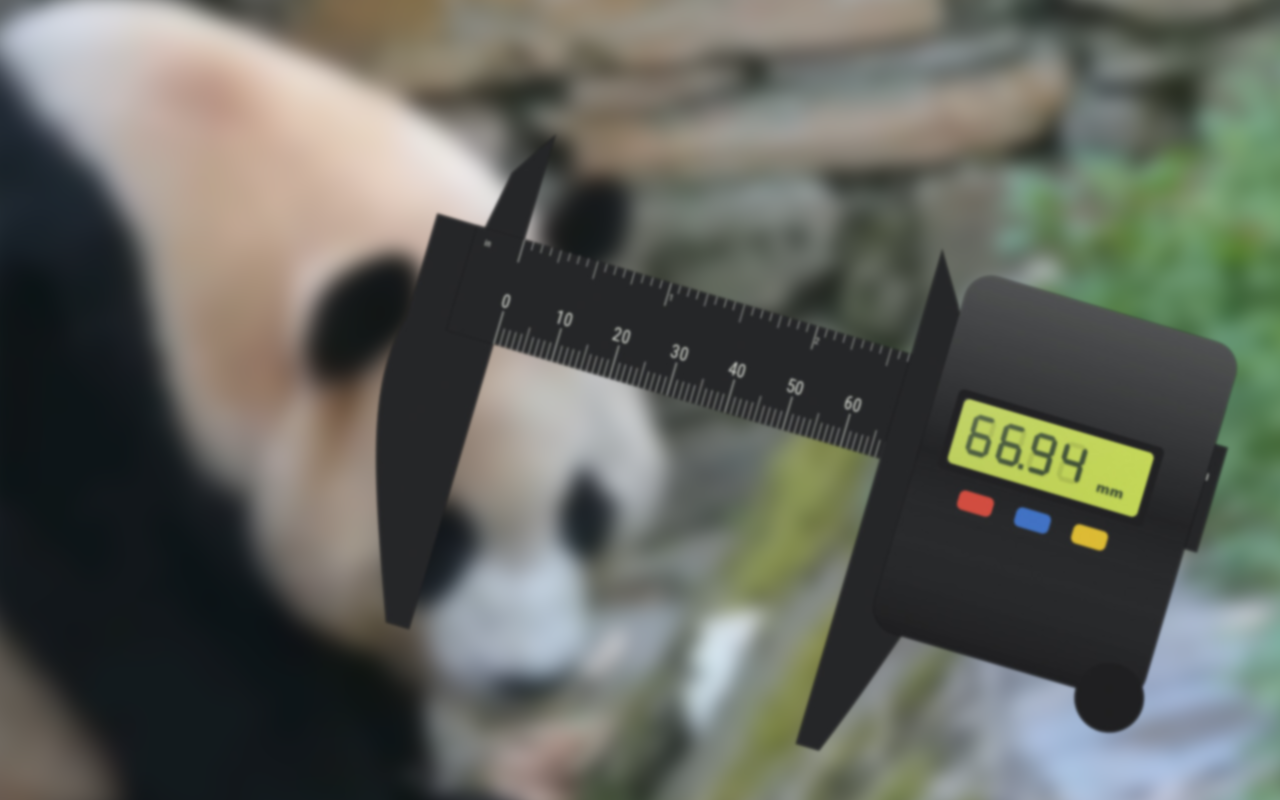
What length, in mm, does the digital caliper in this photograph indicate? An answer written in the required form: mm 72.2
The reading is mm 66.94
